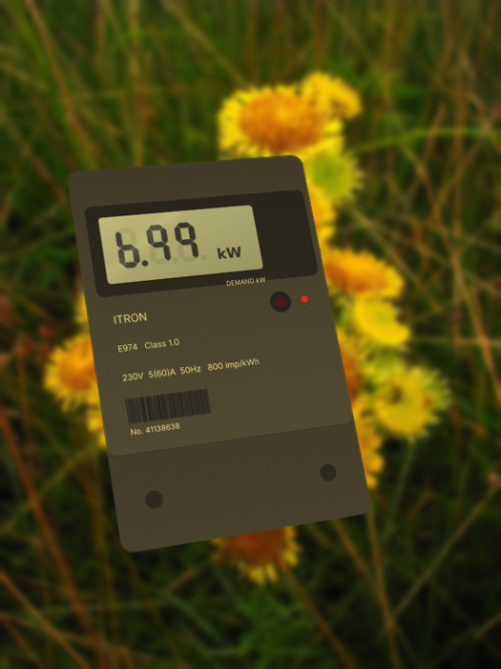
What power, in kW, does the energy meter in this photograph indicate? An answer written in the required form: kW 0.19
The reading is kW 6.99
